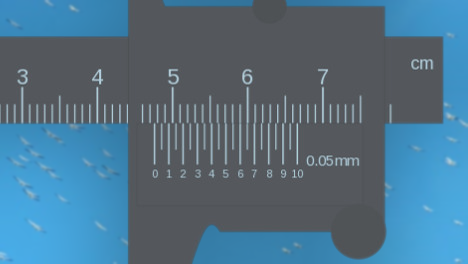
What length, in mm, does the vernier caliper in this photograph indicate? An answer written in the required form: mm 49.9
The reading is mm 47.6
